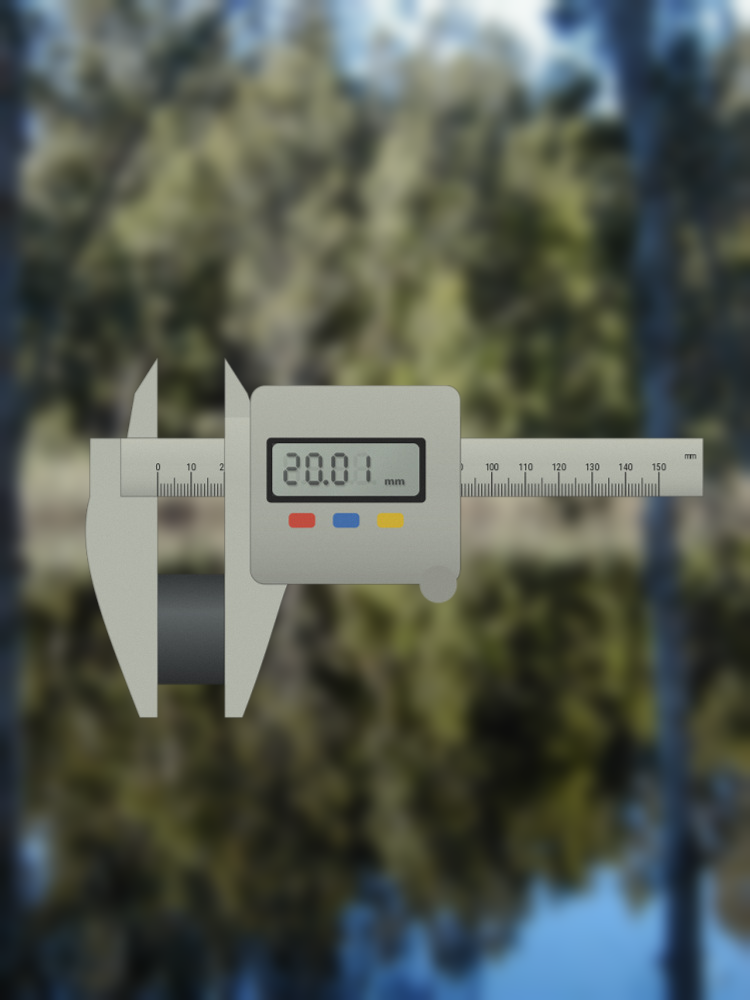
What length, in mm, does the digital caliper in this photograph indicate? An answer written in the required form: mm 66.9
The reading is mm 20.01
